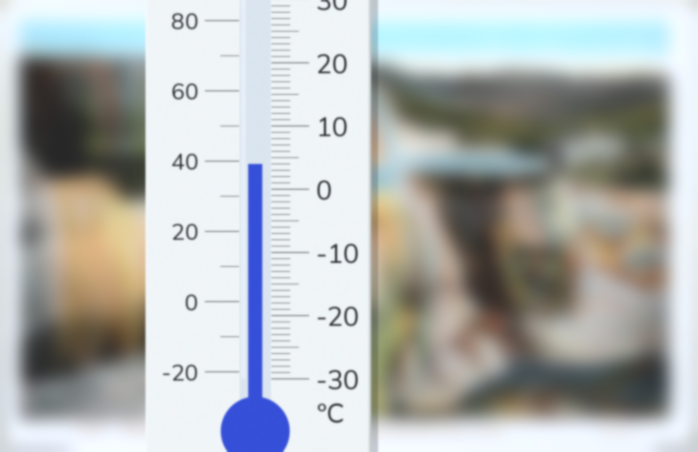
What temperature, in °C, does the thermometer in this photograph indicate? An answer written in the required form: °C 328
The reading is °C 4
